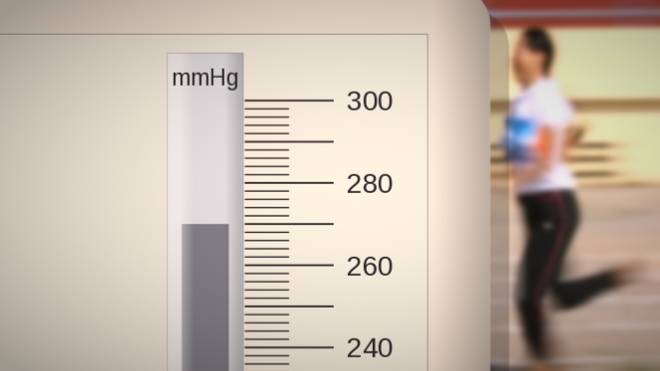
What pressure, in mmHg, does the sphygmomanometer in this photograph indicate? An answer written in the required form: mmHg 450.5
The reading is mmHg 270
